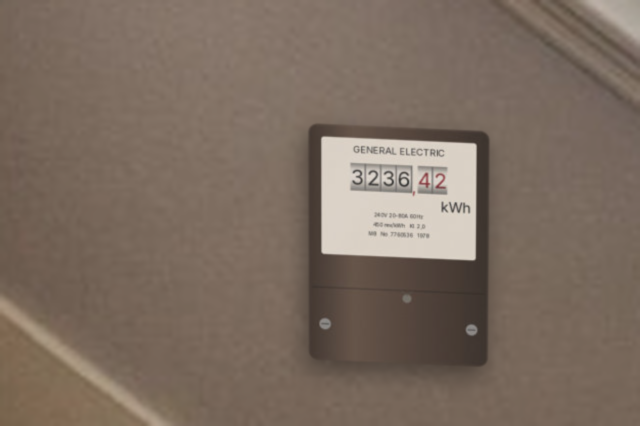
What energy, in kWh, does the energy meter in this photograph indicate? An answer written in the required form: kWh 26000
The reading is kWh 3236.42
